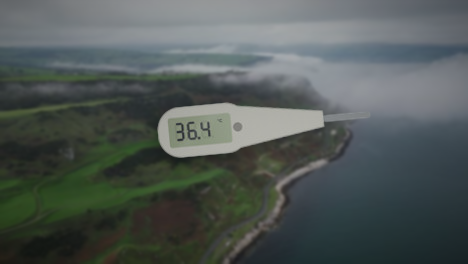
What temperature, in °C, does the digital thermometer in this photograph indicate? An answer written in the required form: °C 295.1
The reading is °C 36.4
